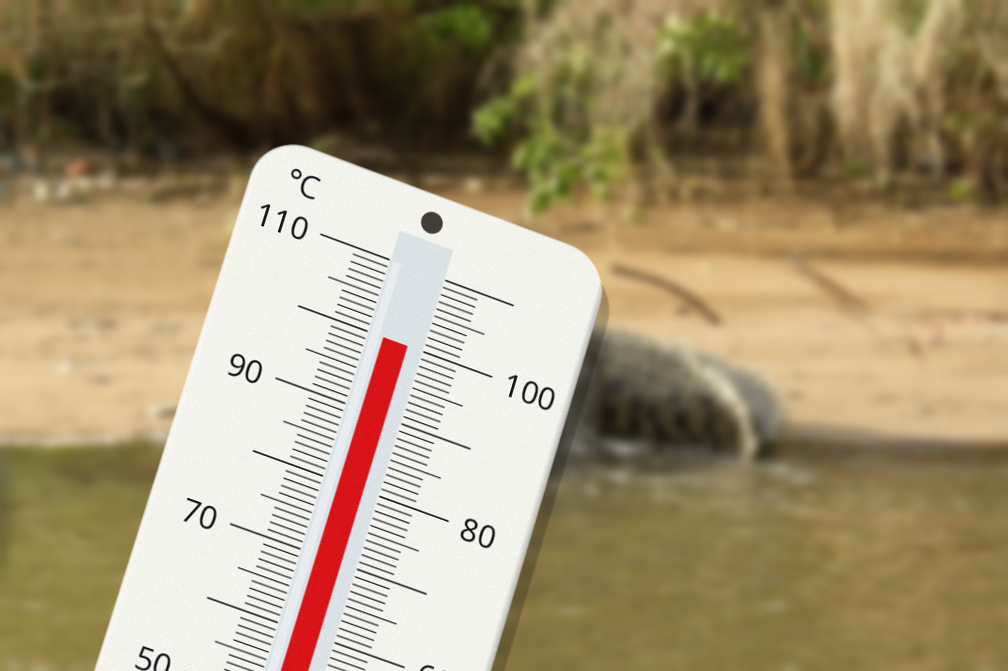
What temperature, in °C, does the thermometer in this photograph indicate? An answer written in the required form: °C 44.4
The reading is °C 100
